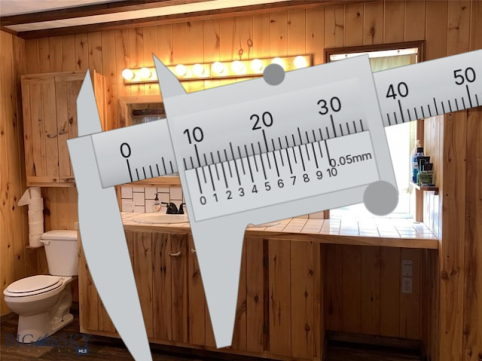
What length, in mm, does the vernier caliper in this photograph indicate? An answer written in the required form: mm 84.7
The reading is mm 9.4
